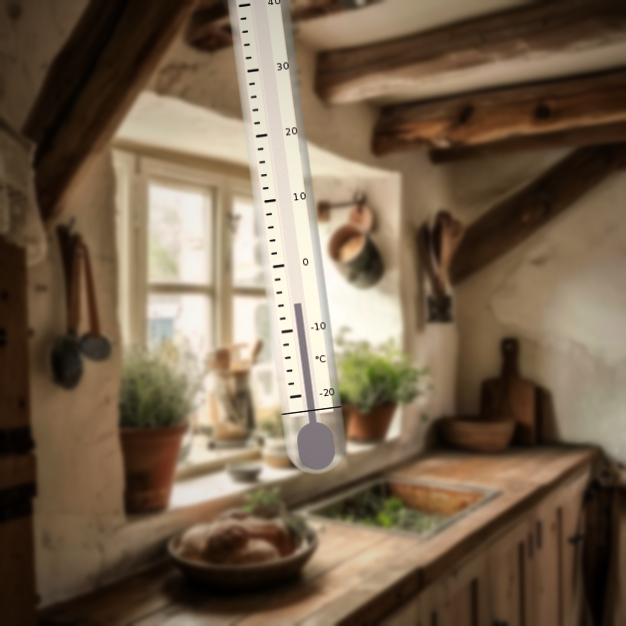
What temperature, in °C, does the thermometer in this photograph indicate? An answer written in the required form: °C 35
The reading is °C -6
